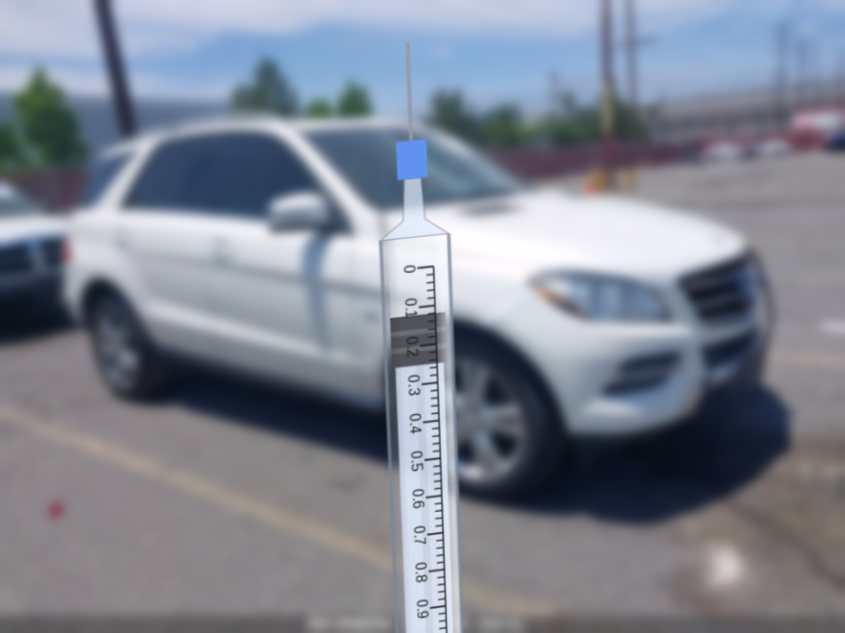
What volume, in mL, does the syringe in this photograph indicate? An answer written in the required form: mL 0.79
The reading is mL 0.12
